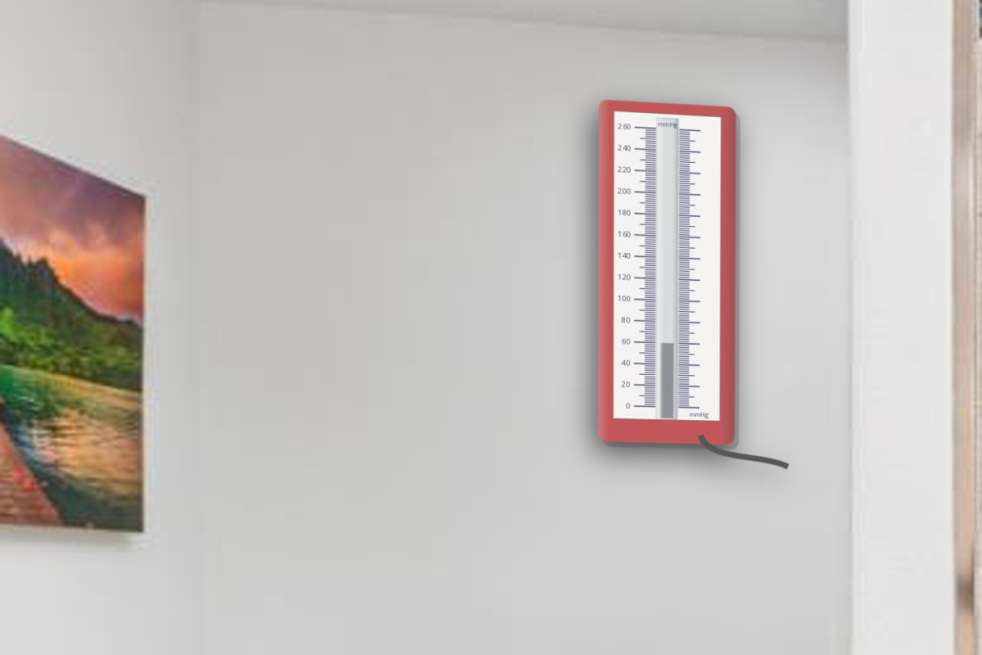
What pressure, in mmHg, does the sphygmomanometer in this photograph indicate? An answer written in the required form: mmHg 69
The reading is mmHg 60
